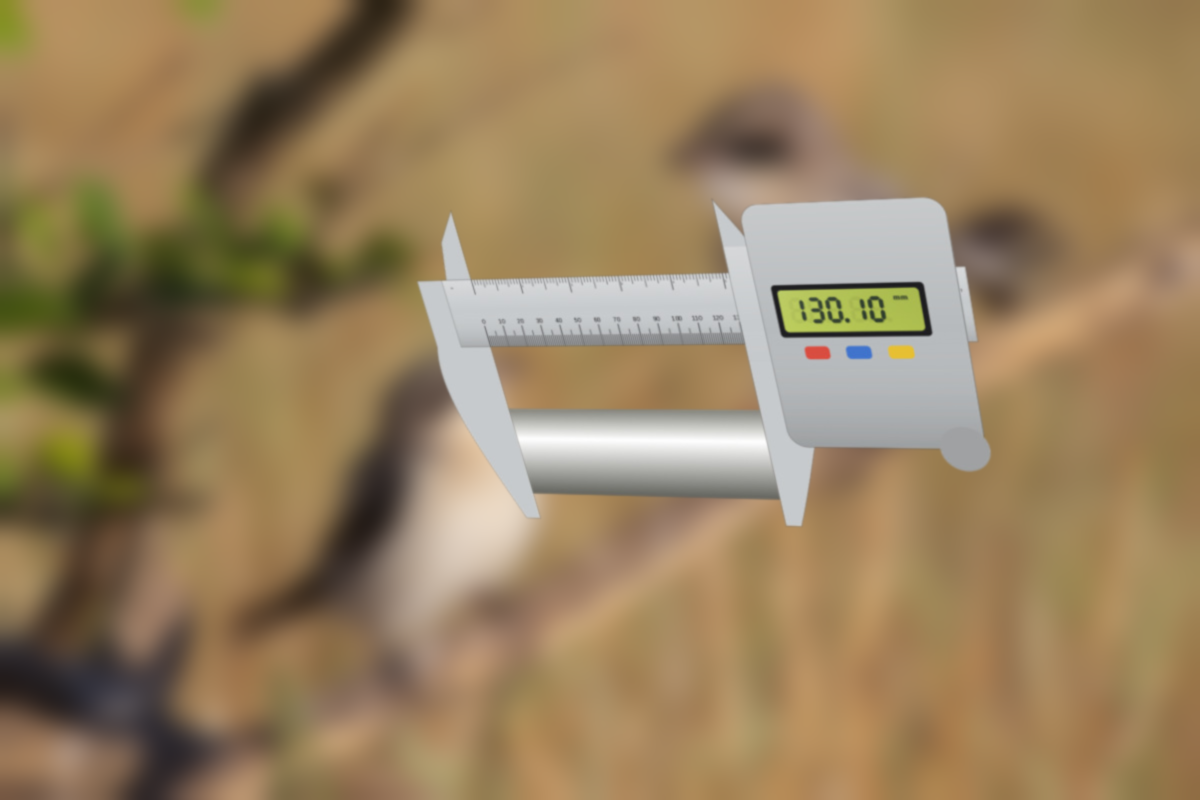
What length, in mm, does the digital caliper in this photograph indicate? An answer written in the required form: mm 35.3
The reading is mm 130.10
